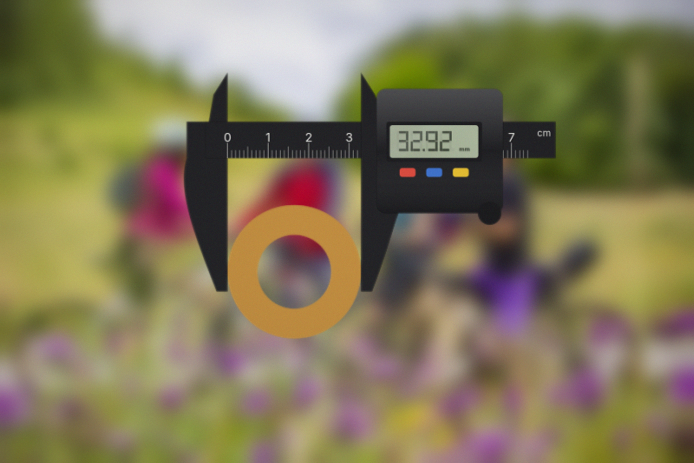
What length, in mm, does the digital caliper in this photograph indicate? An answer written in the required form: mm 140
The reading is mm 32.92
